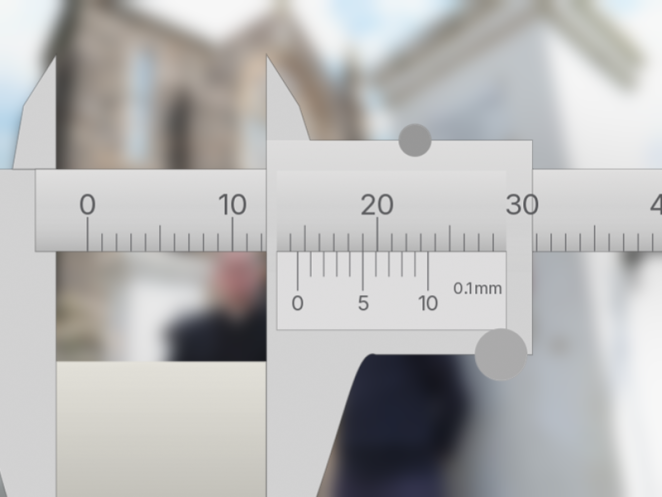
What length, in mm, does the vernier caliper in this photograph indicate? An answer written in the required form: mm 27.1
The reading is mm 14.5
